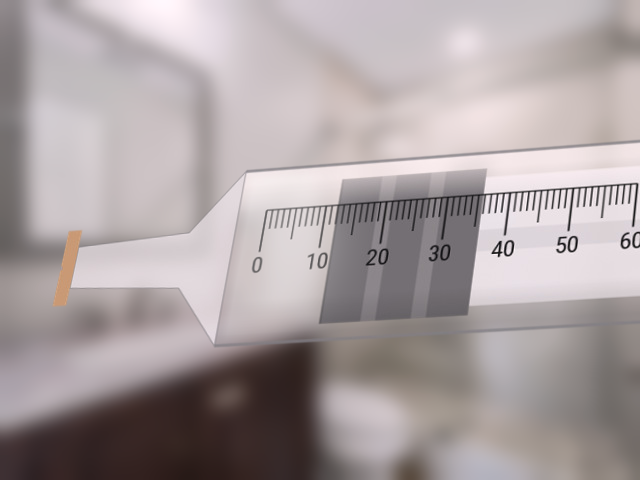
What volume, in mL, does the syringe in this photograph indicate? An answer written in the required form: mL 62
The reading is mL 12
